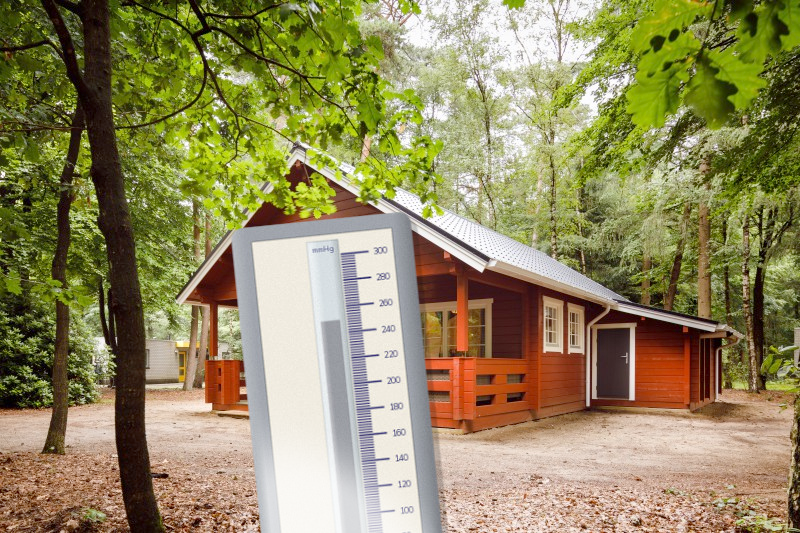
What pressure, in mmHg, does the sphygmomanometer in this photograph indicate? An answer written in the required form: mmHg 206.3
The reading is mmHg 250
